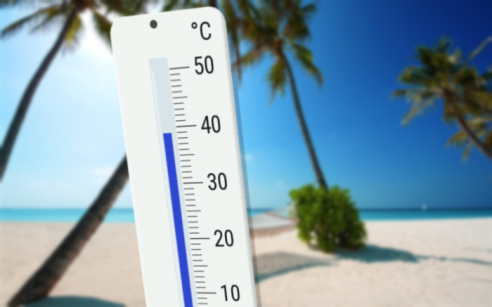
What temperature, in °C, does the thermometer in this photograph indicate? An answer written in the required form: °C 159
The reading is °C 39
